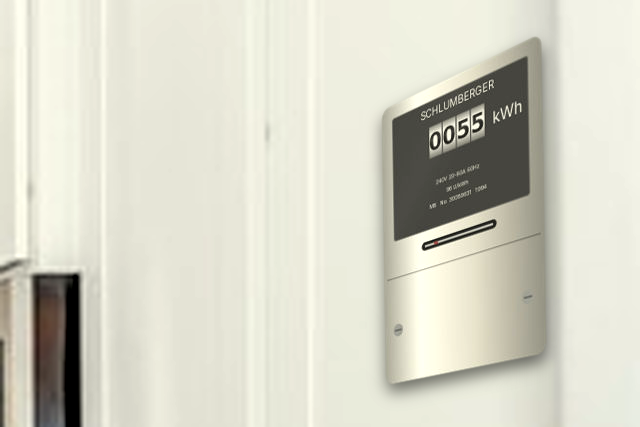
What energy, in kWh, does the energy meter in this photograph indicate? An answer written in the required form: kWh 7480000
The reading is kWh 55
